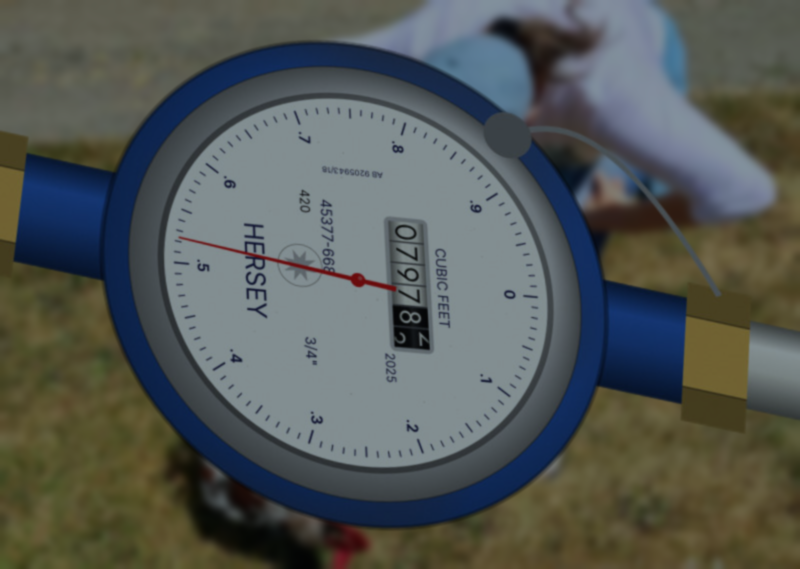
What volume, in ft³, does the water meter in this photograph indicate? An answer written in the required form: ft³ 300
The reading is ft³ 79782.52
